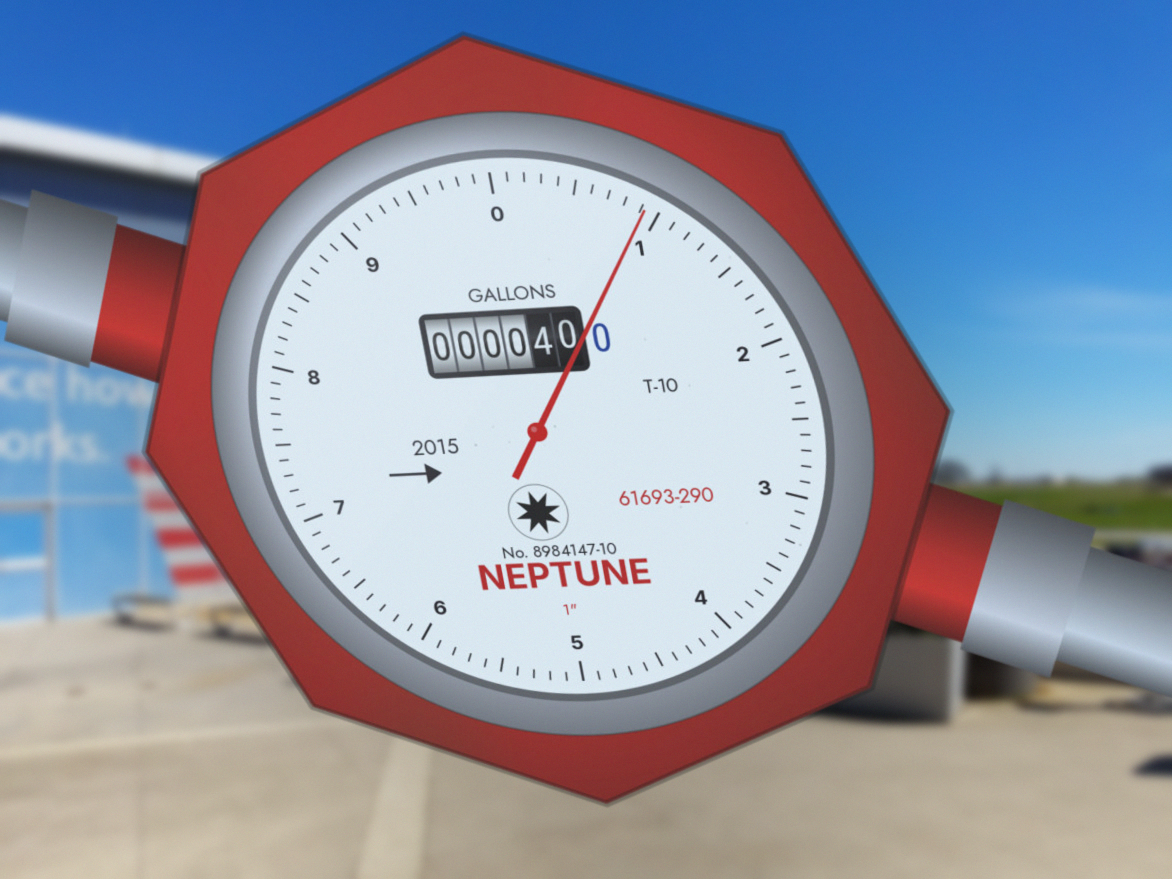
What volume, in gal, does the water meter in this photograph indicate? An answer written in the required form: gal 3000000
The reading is gal 400.9
